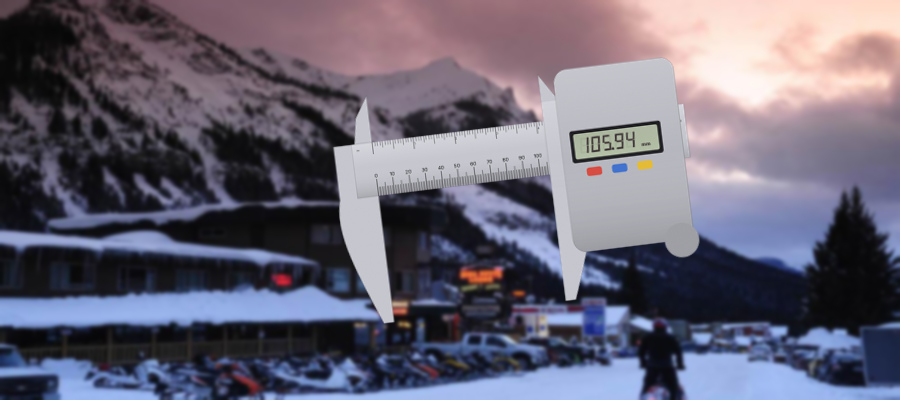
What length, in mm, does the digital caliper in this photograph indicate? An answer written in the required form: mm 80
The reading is mm 105.94
